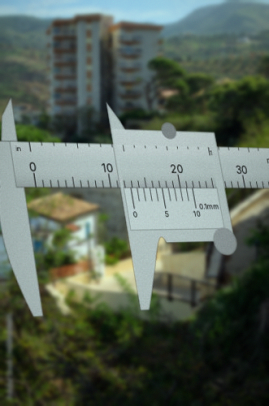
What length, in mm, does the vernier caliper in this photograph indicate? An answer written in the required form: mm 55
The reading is mm 12.8
